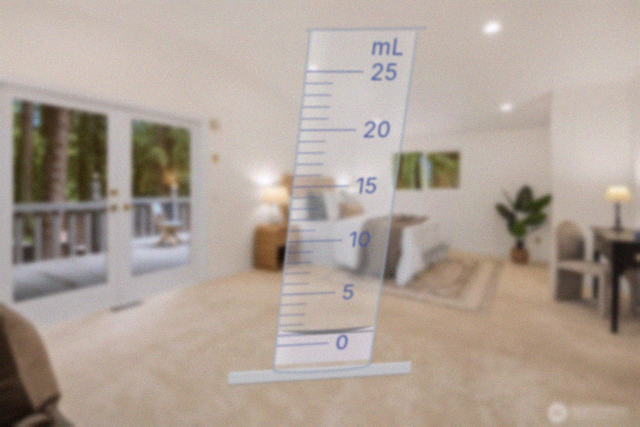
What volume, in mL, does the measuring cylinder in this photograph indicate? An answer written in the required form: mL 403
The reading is mL 1
